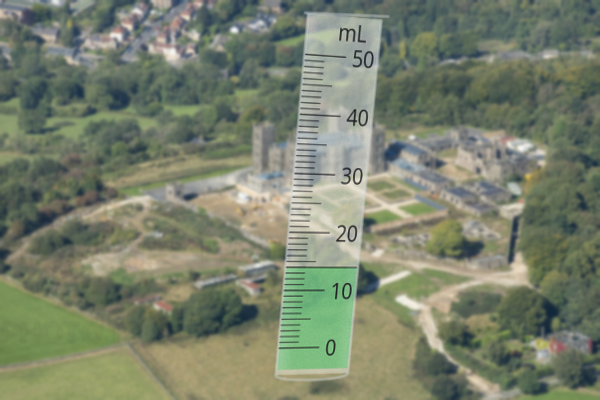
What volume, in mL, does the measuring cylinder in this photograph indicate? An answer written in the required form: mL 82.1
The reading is mL 14
